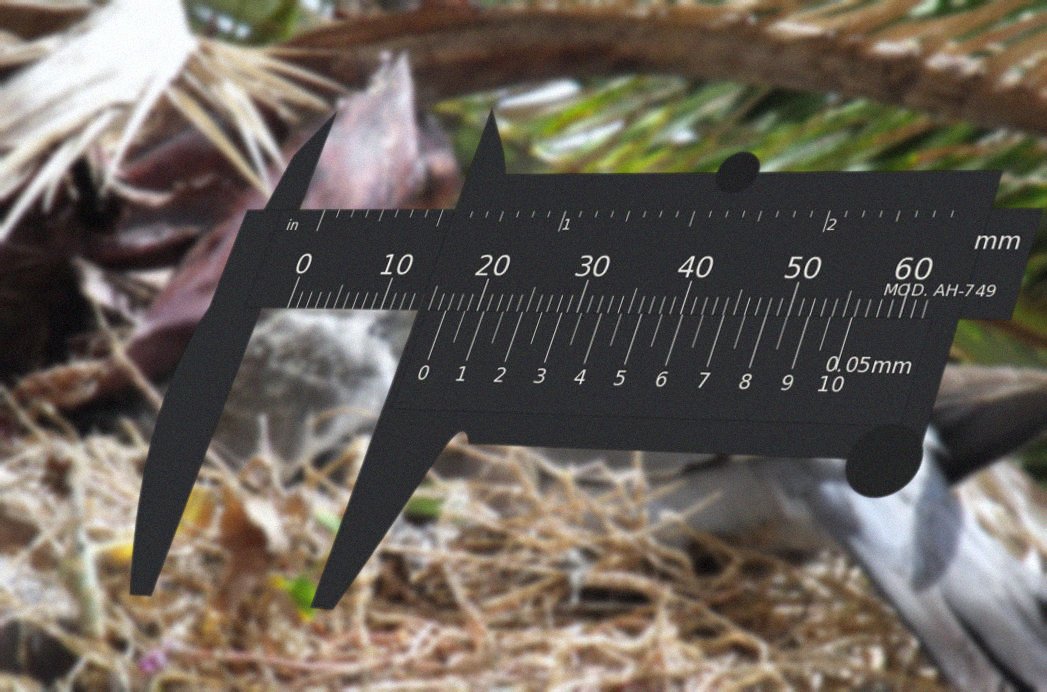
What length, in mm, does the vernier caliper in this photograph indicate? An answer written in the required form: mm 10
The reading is mm 16.8
